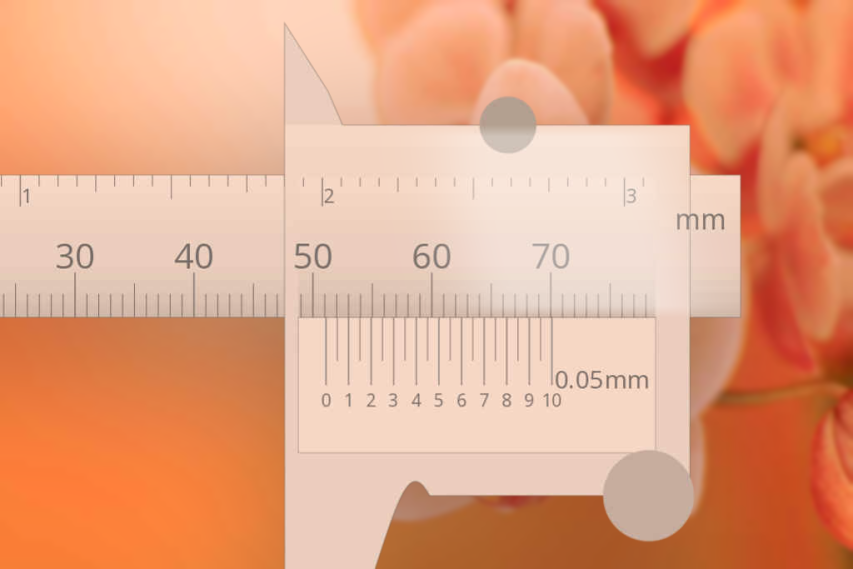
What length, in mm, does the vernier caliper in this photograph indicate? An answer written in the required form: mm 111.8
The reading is mm 51.1
